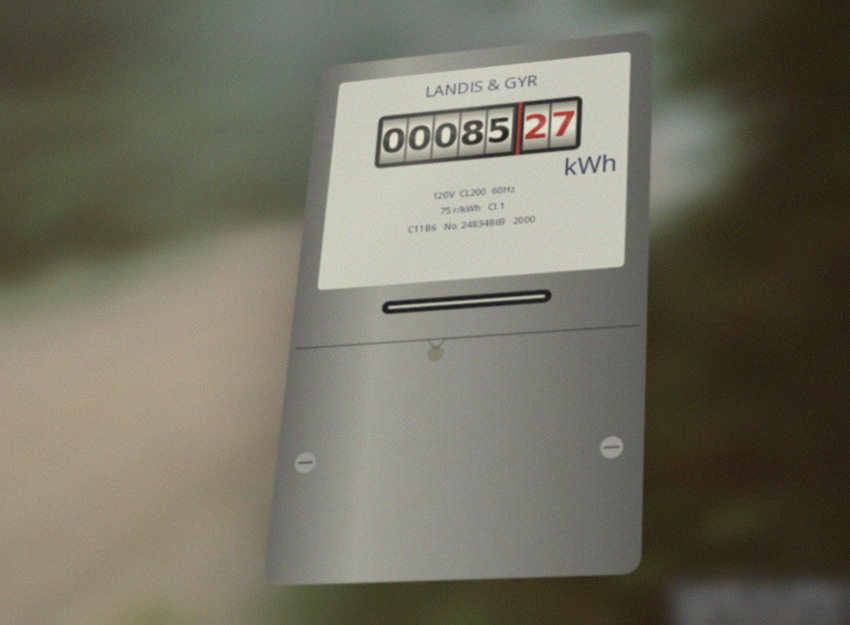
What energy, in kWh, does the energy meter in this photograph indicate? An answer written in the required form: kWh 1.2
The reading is kWh 85.27
